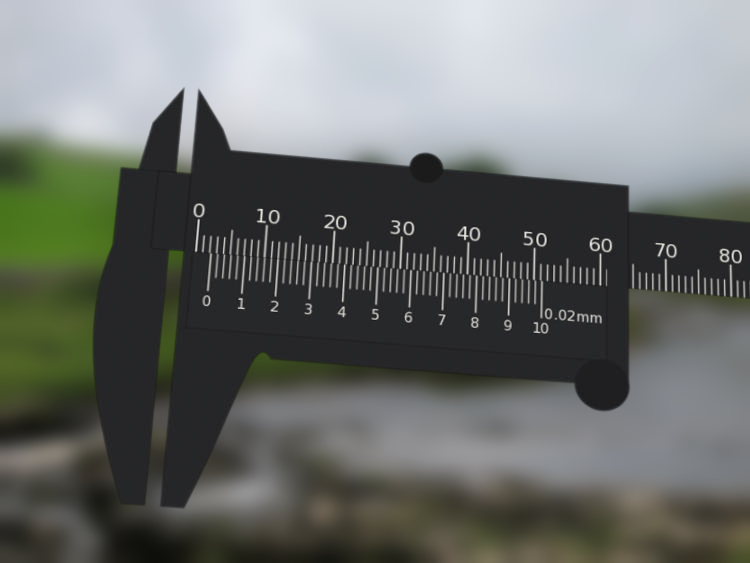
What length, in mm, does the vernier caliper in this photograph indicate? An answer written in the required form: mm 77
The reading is mm 2.2
